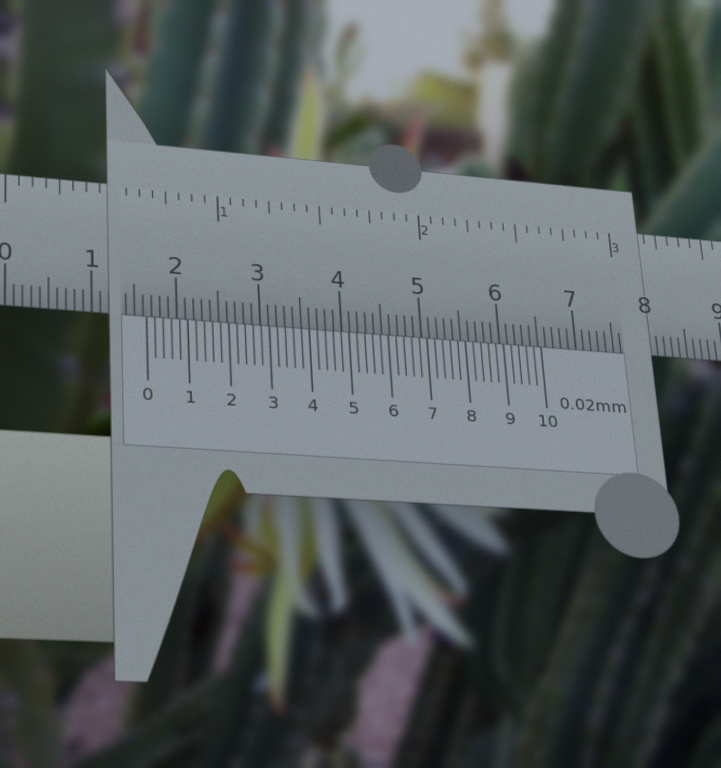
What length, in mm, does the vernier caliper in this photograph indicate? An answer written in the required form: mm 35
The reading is mm 16.4
